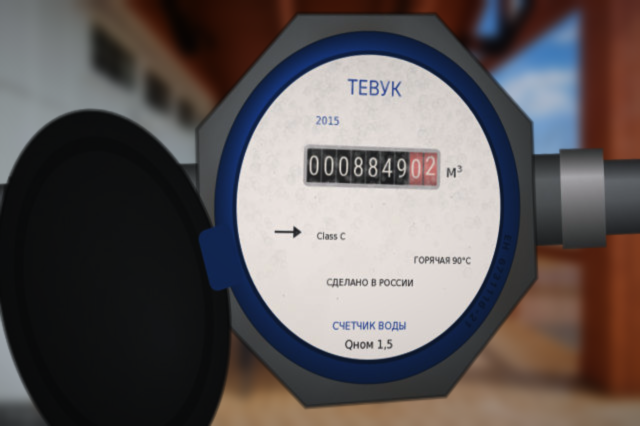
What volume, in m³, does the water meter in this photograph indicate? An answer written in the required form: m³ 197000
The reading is m³ 8849.02
